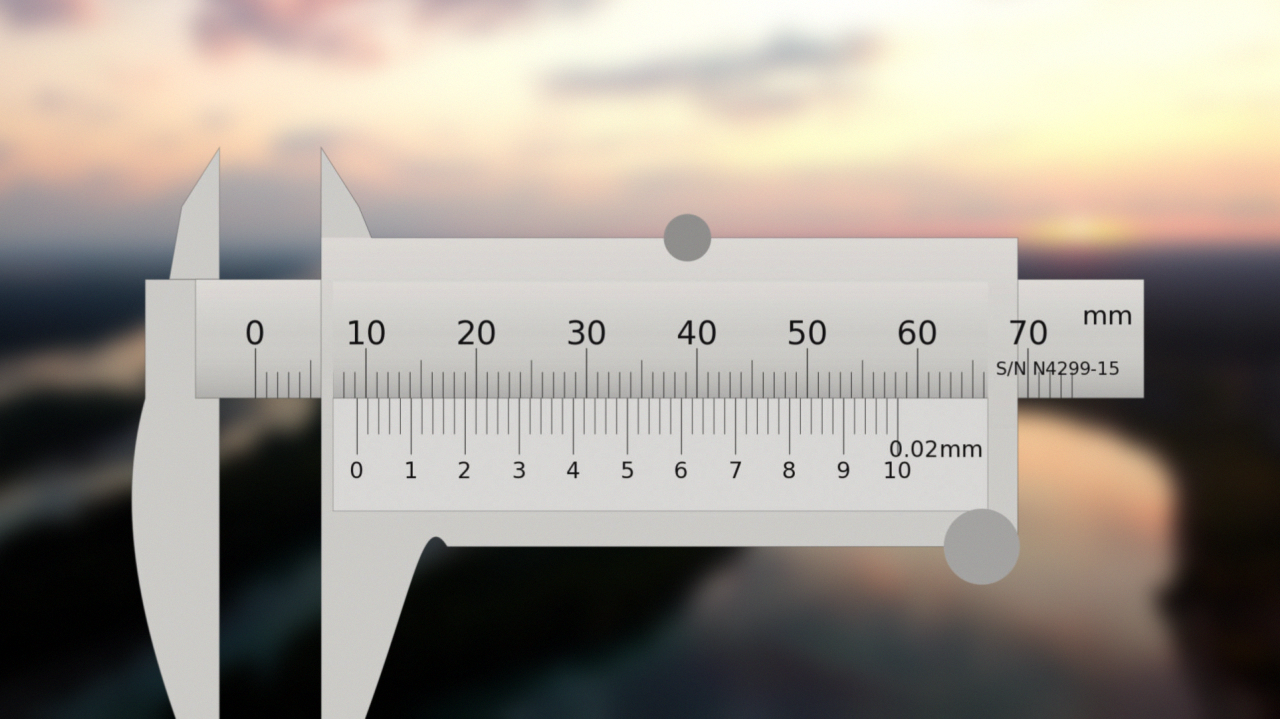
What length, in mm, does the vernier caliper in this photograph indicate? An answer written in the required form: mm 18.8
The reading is mm 9.2
